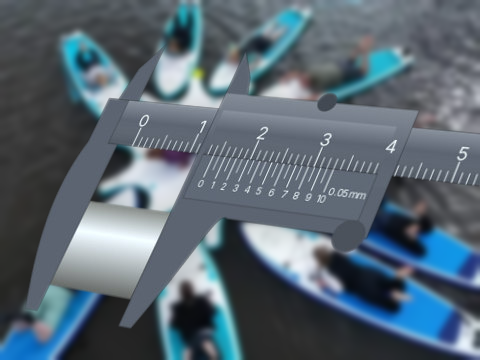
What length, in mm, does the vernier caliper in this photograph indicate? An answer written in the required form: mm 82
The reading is mm 14.0
